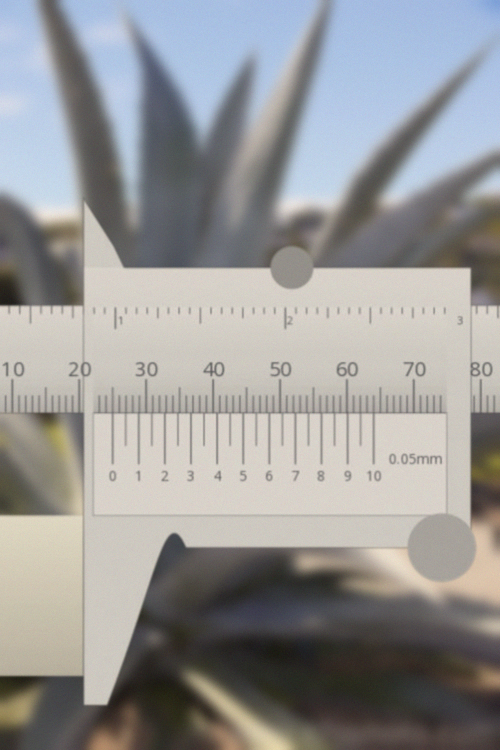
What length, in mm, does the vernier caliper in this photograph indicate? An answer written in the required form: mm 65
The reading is mm 25.0
